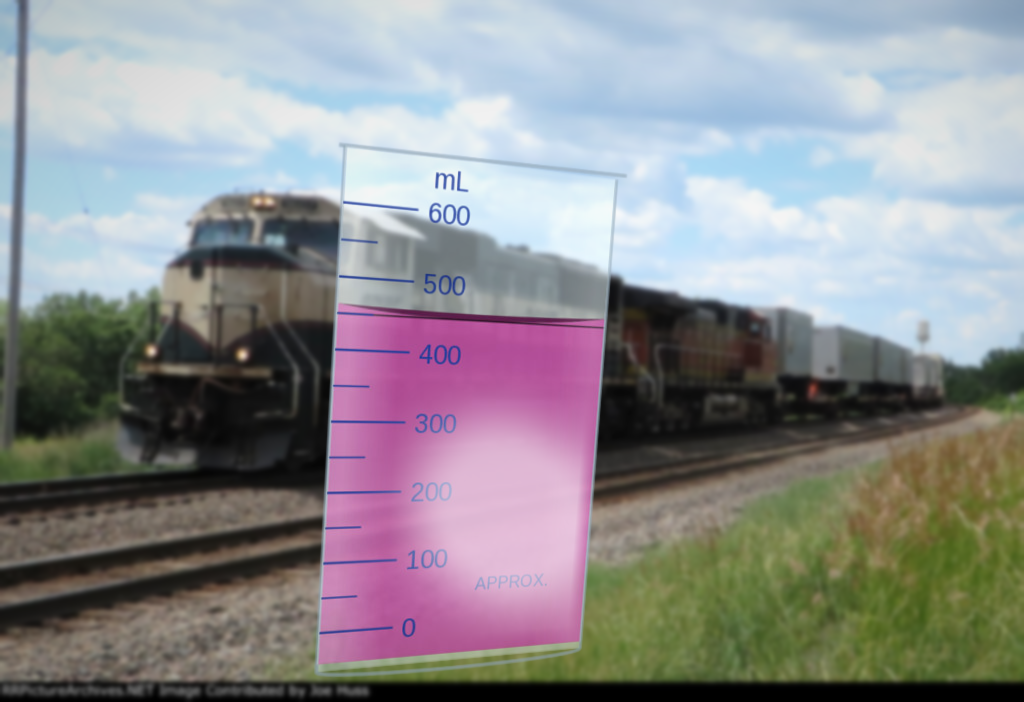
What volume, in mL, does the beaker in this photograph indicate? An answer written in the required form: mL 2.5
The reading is mL 450
